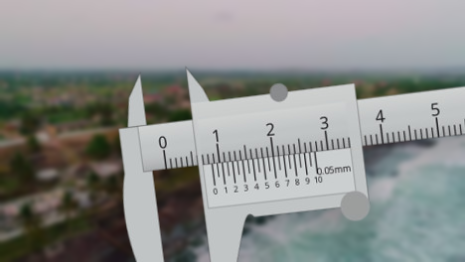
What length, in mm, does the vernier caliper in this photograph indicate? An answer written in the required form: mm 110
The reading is mm 8.6
